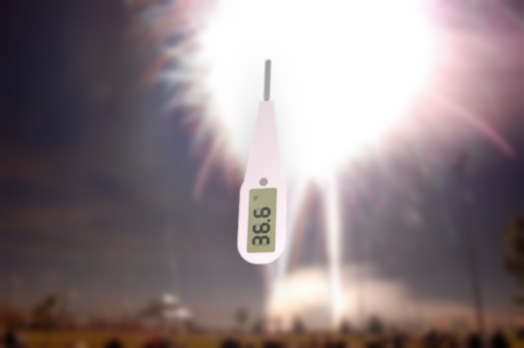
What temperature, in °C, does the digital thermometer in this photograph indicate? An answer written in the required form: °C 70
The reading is °C 36.6
